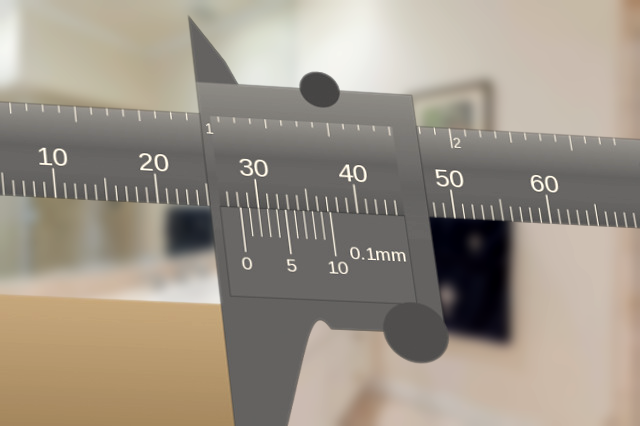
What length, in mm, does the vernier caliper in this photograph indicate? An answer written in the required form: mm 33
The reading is mm 28.2
